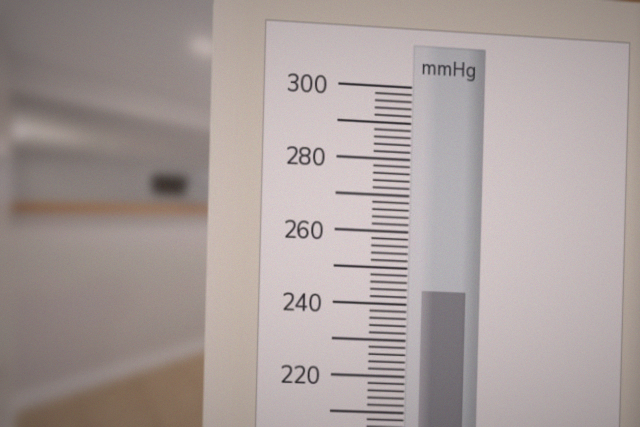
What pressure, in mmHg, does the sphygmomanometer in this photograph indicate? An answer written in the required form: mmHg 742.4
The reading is mmHg 244
